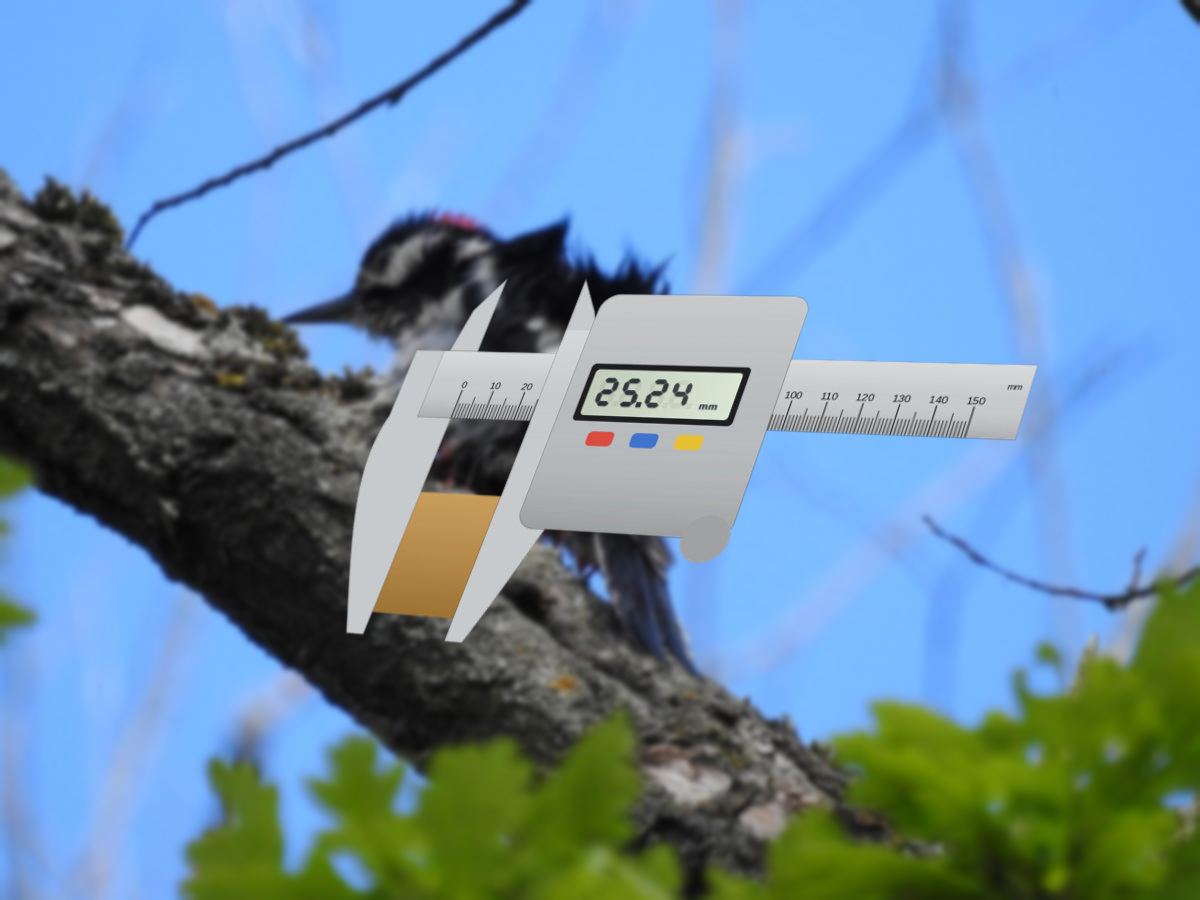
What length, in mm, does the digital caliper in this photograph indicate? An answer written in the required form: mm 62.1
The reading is mm 25.24
